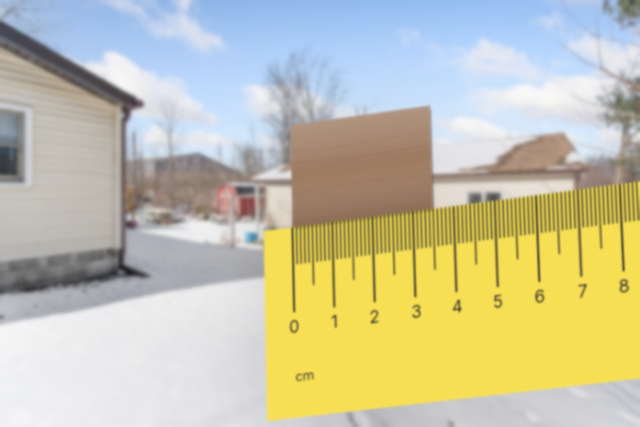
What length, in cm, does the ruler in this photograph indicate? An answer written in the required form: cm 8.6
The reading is cm 3.5
